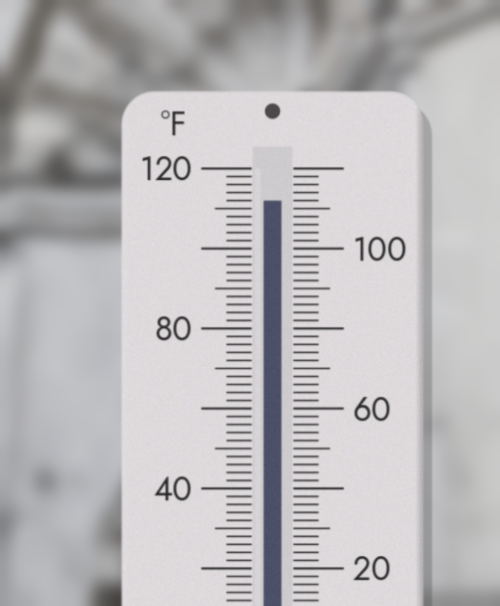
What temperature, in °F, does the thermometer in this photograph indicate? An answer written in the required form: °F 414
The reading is °F 112
